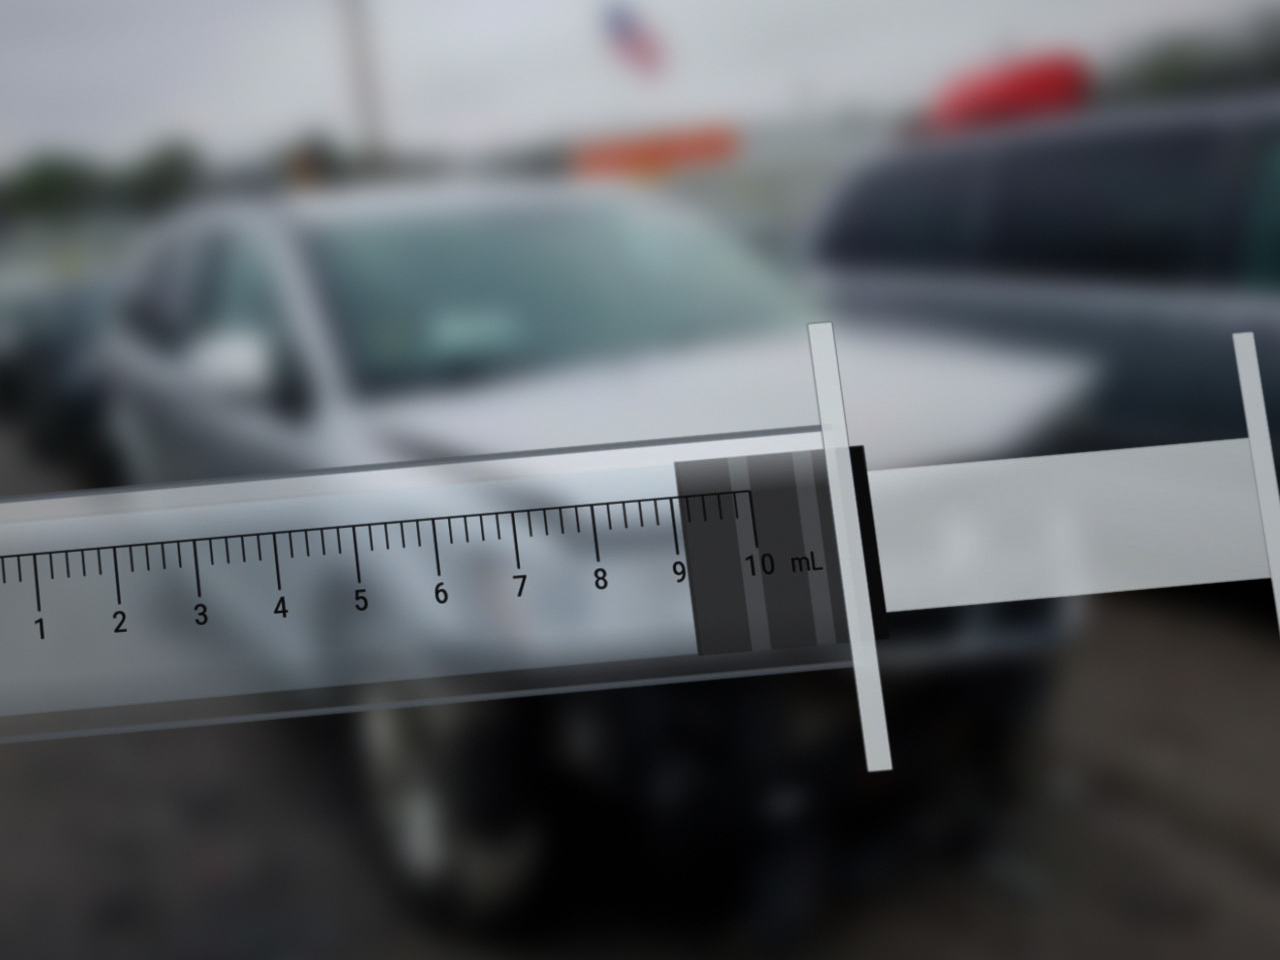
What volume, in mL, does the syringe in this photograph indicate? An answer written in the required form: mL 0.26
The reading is mL 9.1
